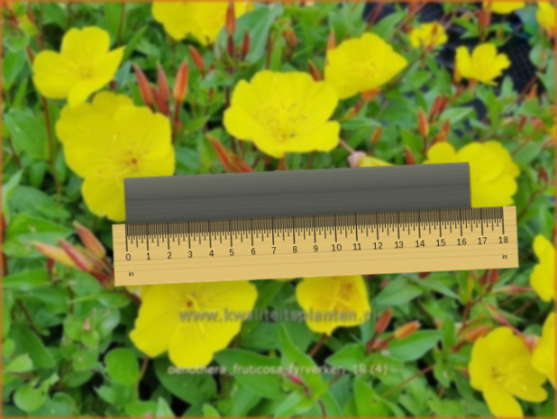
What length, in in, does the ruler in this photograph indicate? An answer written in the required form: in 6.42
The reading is in 16.5
